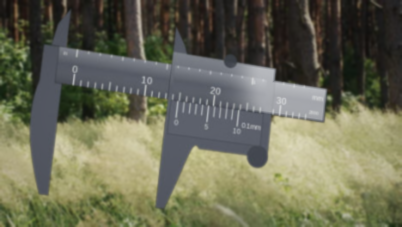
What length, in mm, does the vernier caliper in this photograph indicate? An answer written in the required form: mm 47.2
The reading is mm 14.8
